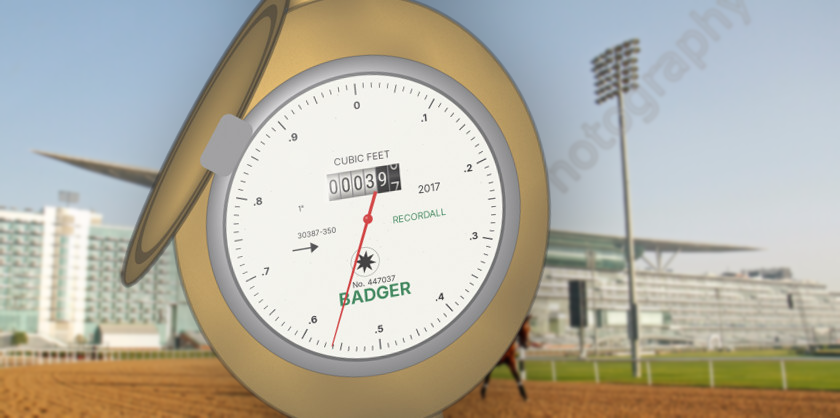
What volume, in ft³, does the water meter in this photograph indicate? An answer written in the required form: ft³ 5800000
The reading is ft³ 396.56
